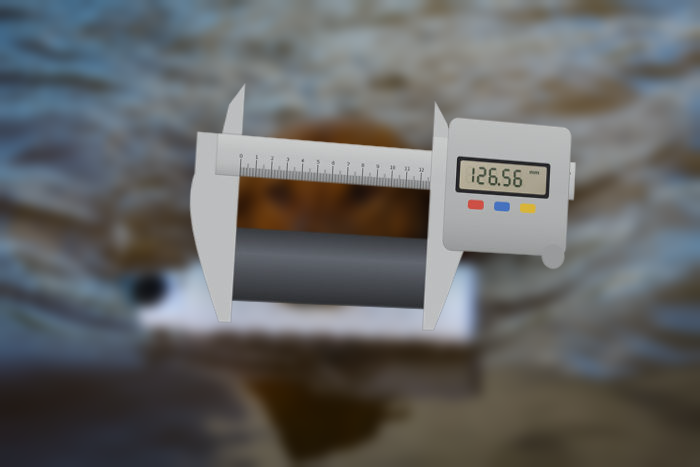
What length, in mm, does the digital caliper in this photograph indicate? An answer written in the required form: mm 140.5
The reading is mm 126.56
